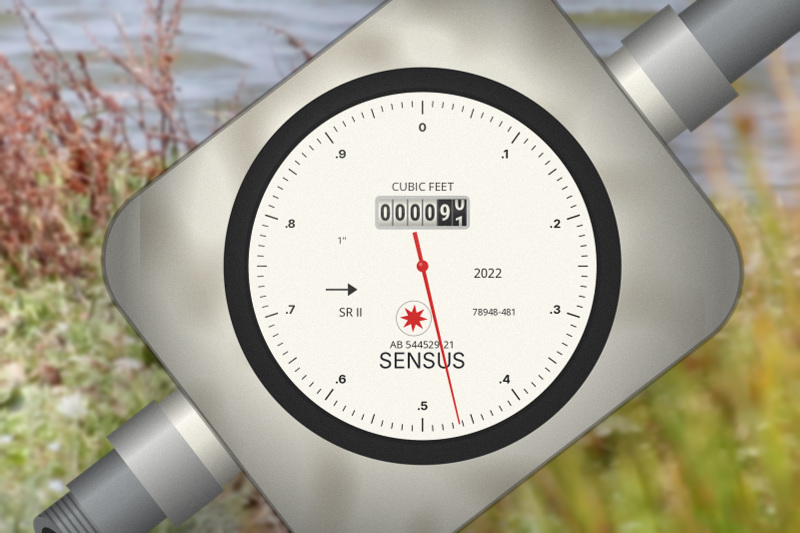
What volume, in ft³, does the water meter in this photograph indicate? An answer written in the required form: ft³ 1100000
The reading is ft³ 90.46
